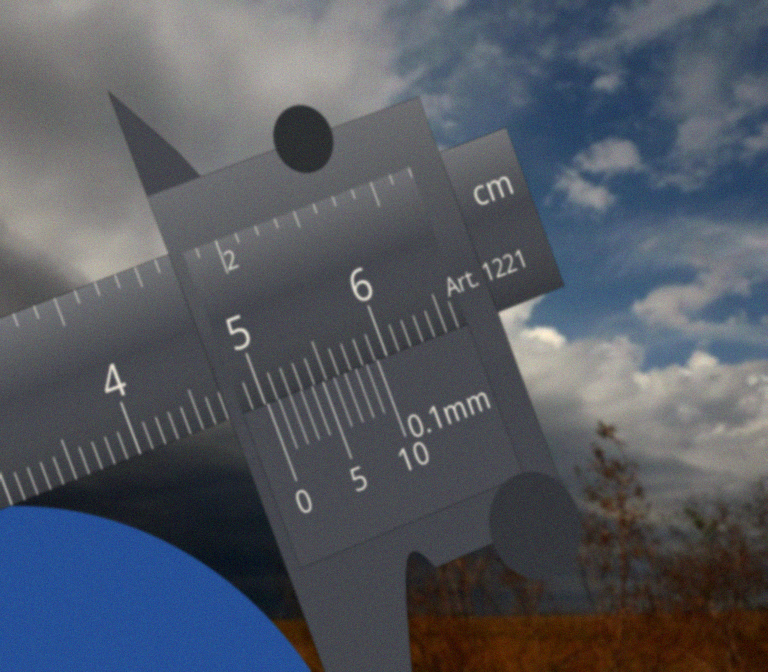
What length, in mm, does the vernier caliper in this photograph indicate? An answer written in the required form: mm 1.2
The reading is mm 50.2
